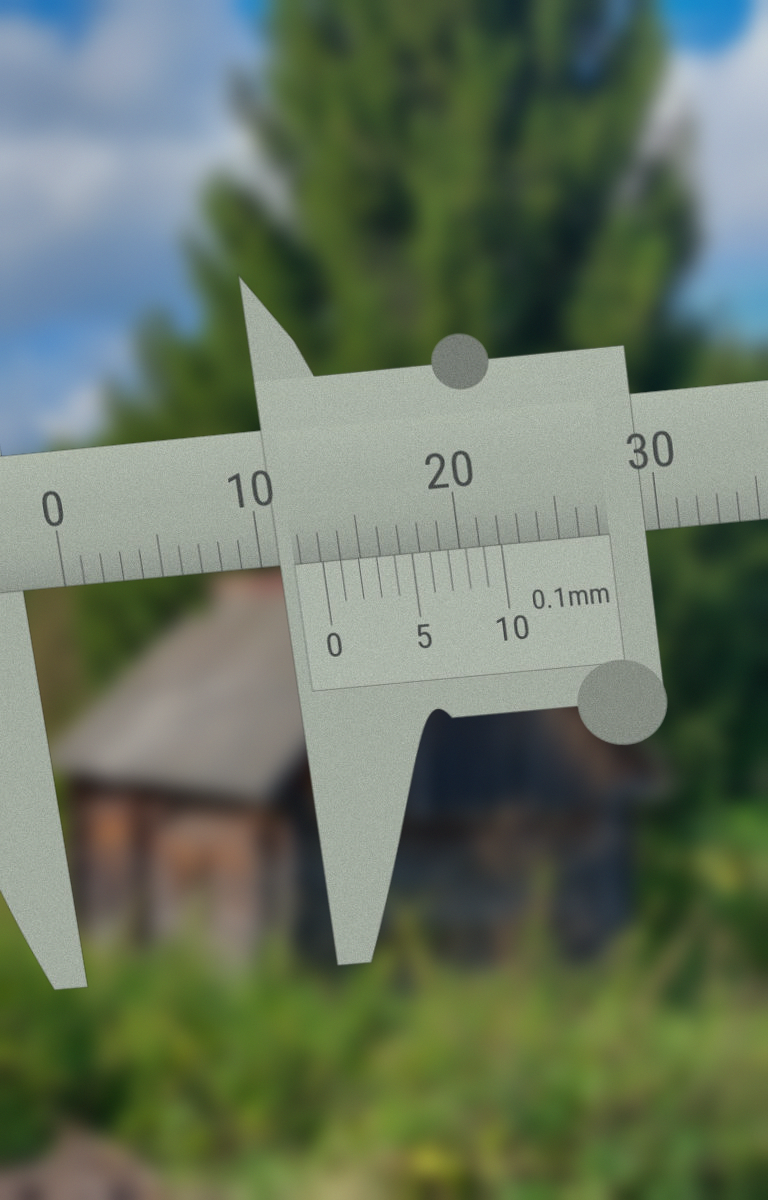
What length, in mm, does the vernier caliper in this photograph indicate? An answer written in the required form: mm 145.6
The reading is mm 13.1
